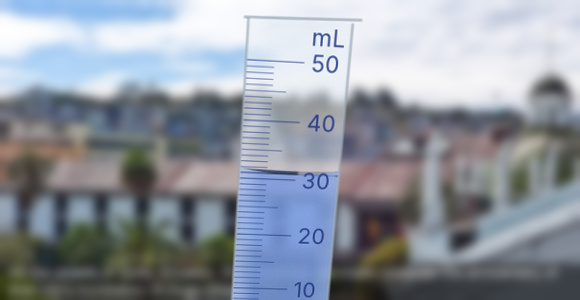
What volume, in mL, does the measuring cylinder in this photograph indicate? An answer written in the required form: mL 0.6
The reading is mL 31
